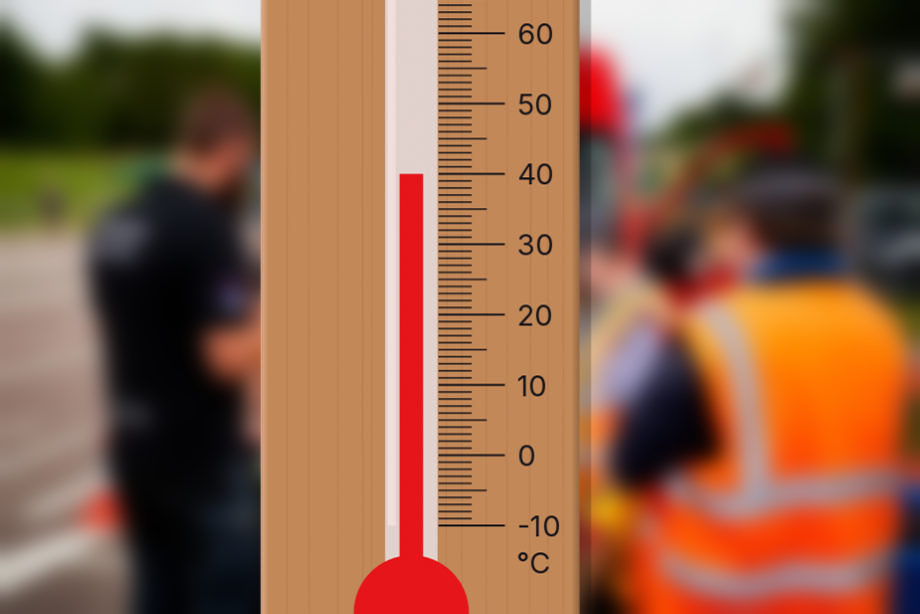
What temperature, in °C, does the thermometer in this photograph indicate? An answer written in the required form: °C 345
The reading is °C 40
